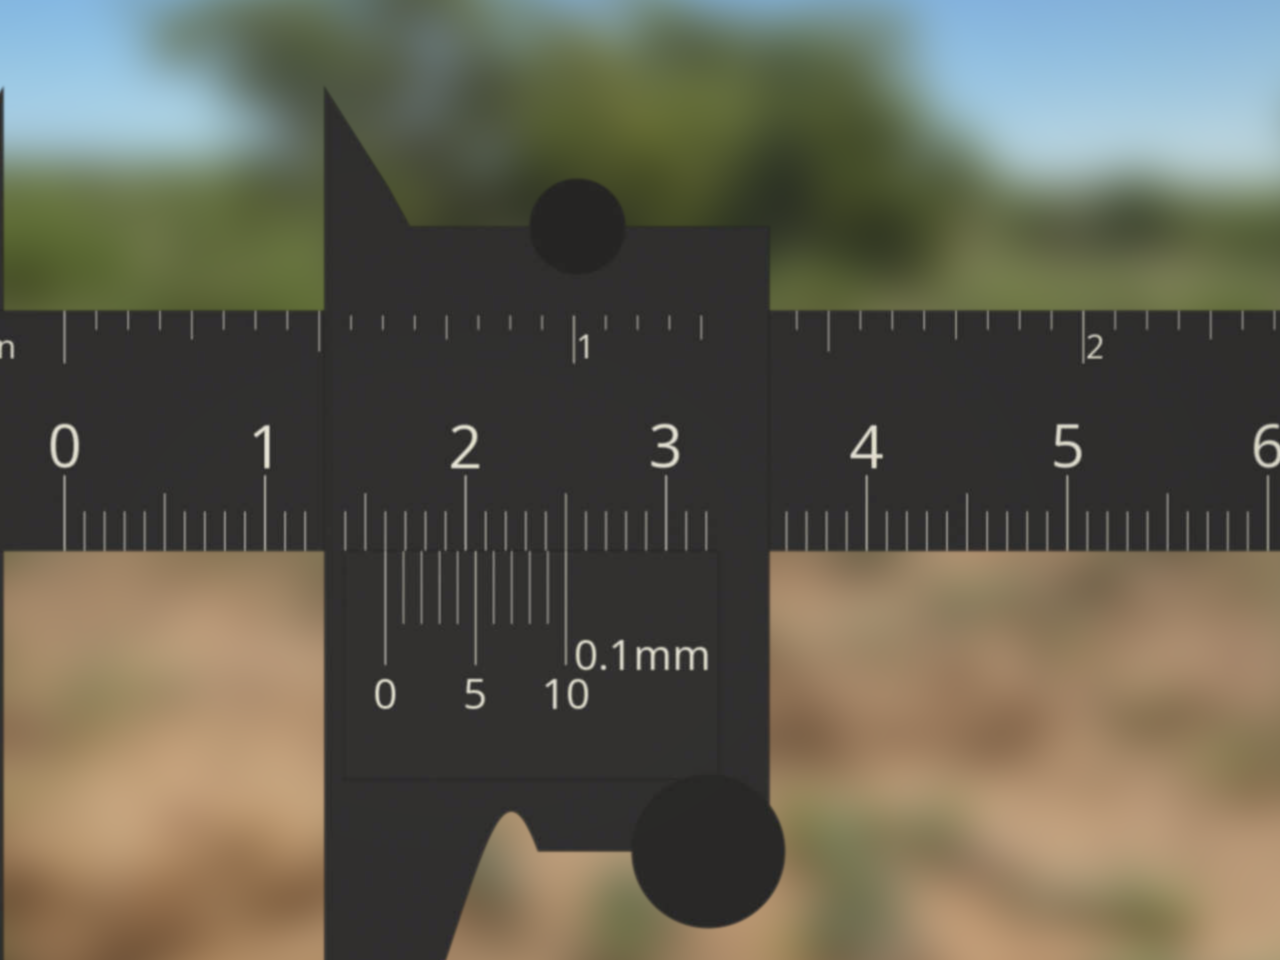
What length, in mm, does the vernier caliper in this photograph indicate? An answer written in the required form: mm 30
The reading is mm 16.0
